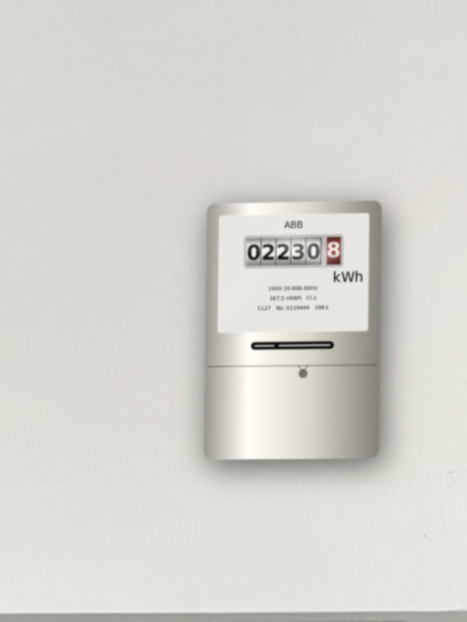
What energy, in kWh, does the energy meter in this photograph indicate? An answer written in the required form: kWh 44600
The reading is kWh 2230.8
